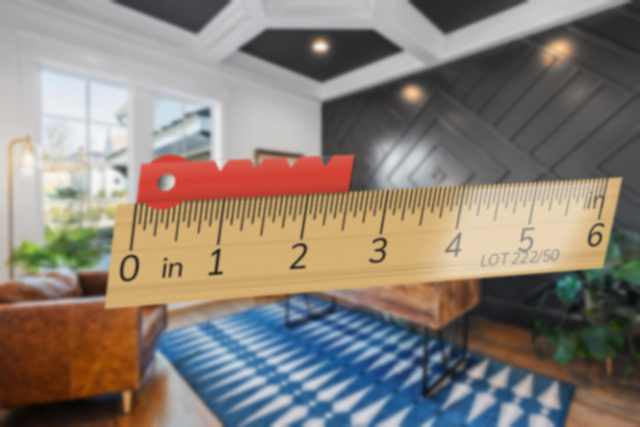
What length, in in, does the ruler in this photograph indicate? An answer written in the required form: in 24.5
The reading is in 2.5
